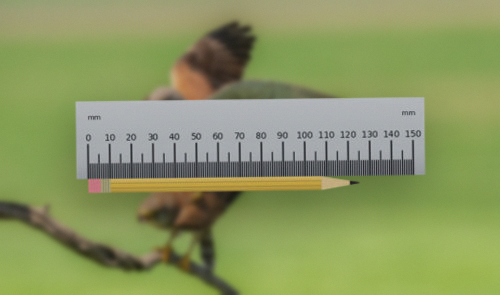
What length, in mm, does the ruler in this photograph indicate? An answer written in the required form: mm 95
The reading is mm 125
